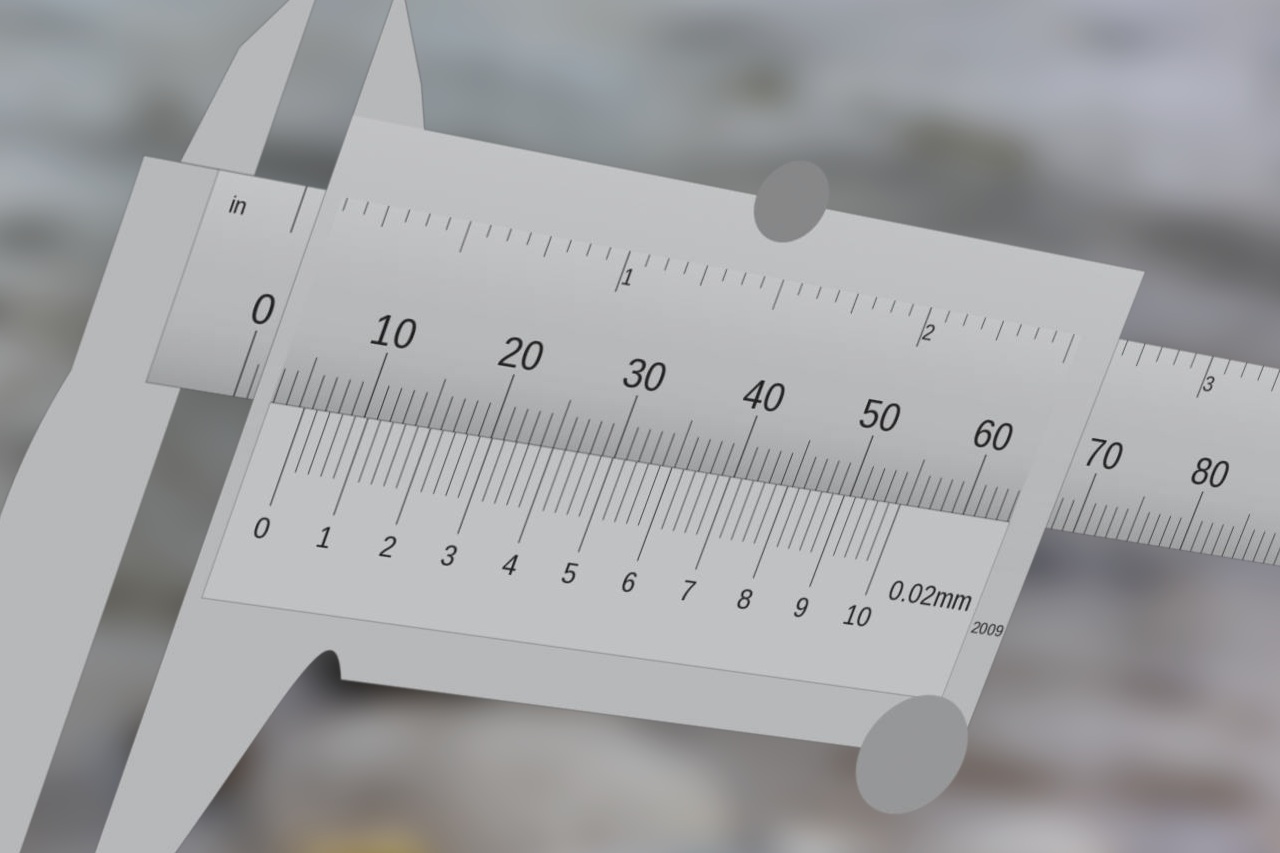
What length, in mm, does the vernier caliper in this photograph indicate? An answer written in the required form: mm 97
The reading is mm 5.4
